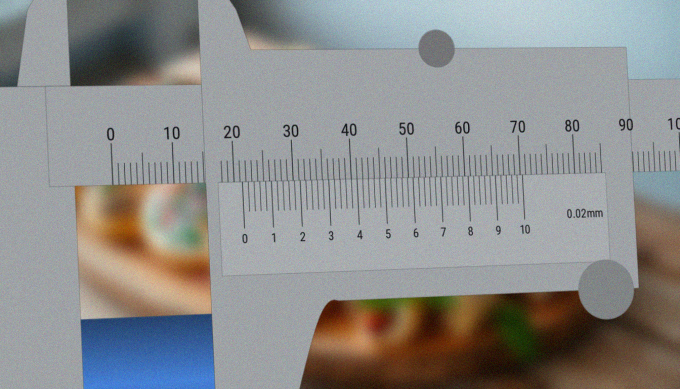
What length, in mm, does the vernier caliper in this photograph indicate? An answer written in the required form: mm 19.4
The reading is mm 21.4
